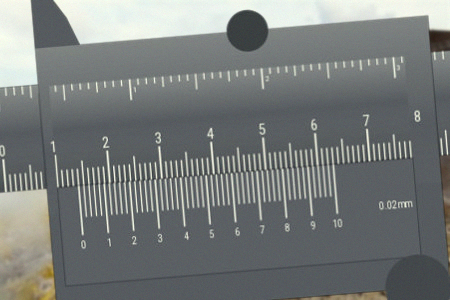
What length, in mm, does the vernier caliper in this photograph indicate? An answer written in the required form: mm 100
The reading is mm 14.0
